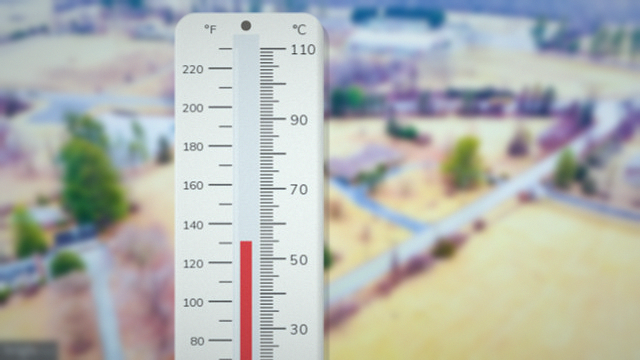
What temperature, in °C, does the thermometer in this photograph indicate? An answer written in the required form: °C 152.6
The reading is °C 55
